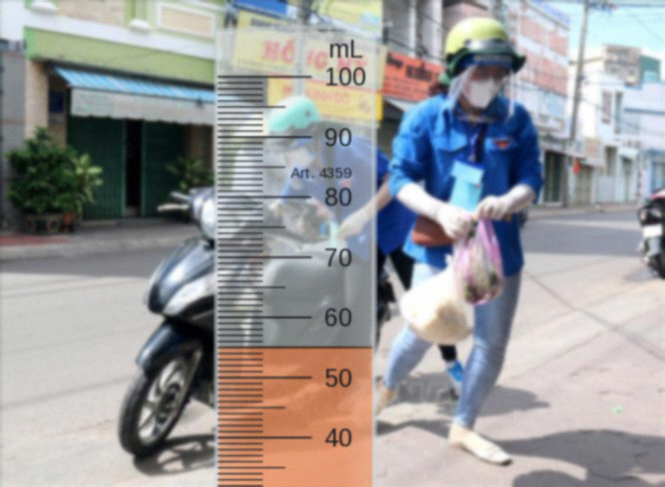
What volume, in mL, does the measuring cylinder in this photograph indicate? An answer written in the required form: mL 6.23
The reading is mL 55
